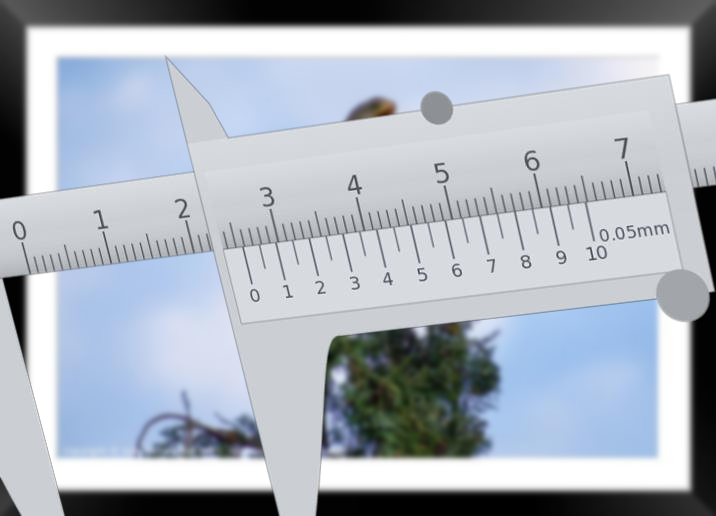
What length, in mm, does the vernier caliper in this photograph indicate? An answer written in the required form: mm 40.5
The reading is mm 25.8
